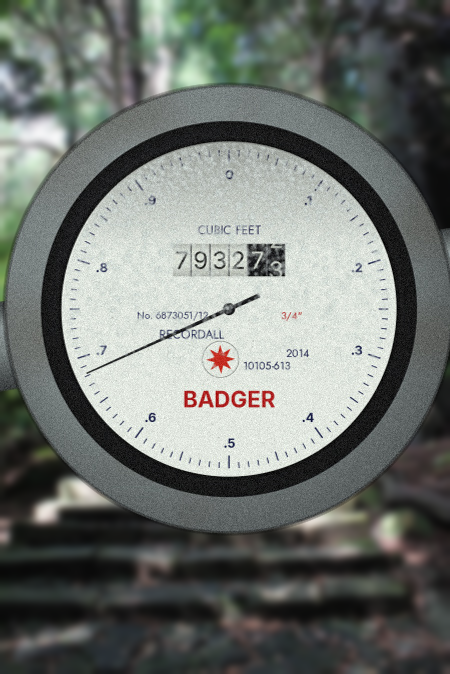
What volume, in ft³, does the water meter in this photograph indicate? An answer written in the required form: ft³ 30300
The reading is ft³ 793272.68
